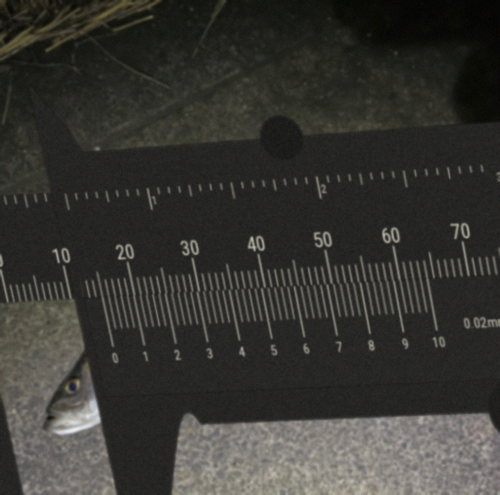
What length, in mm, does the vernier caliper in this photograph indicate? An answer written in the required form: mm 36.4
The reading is mm 15.0
